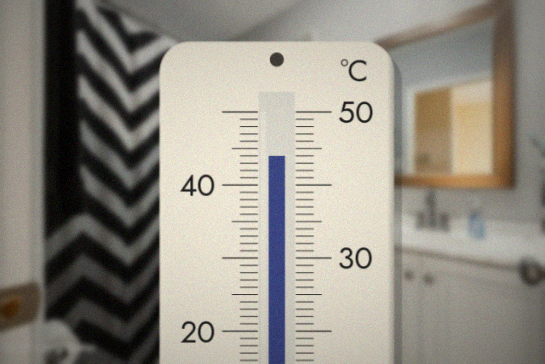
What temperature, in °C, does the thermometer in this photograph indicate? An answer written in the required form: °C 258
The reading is °C 44
